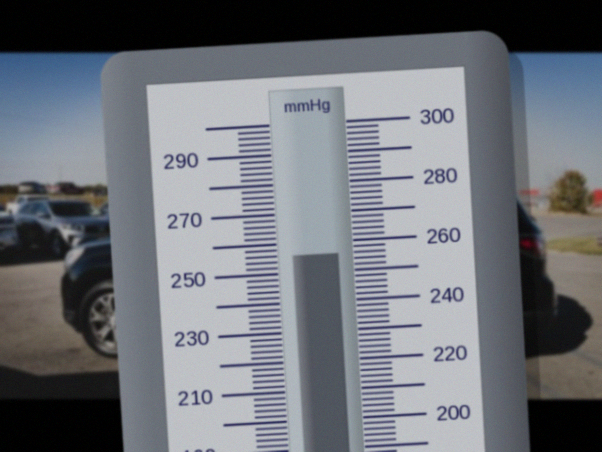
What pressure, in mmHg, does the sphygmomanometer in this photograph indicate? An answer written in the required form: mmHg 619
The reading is mmHg 256
